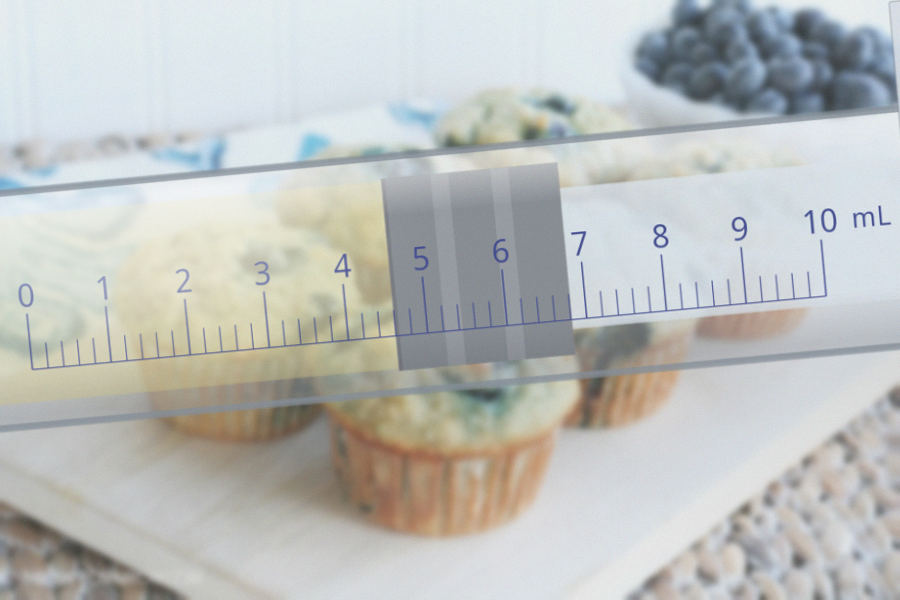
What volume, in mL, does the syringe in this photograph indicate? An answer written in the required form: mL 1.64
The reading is mL 4.6
